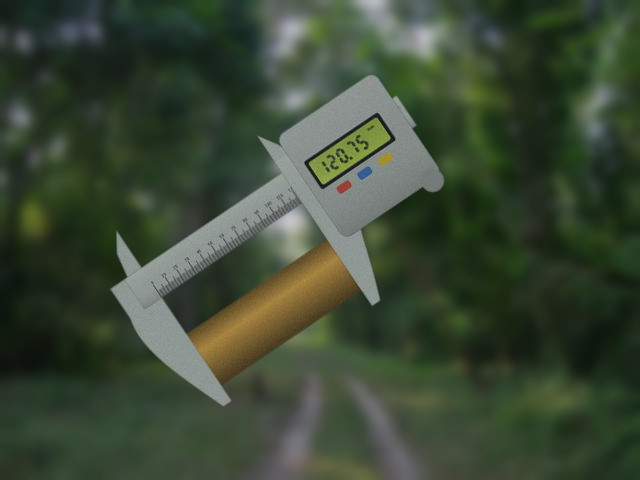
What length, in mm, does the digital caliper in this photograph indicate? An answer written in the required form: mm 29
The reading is mm 120.75
